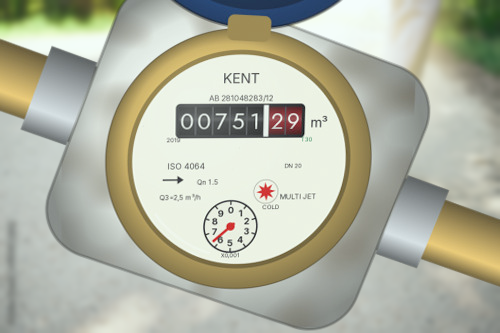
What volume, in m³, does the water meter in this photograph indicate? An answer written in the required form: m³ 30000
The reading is m³ 751.296
